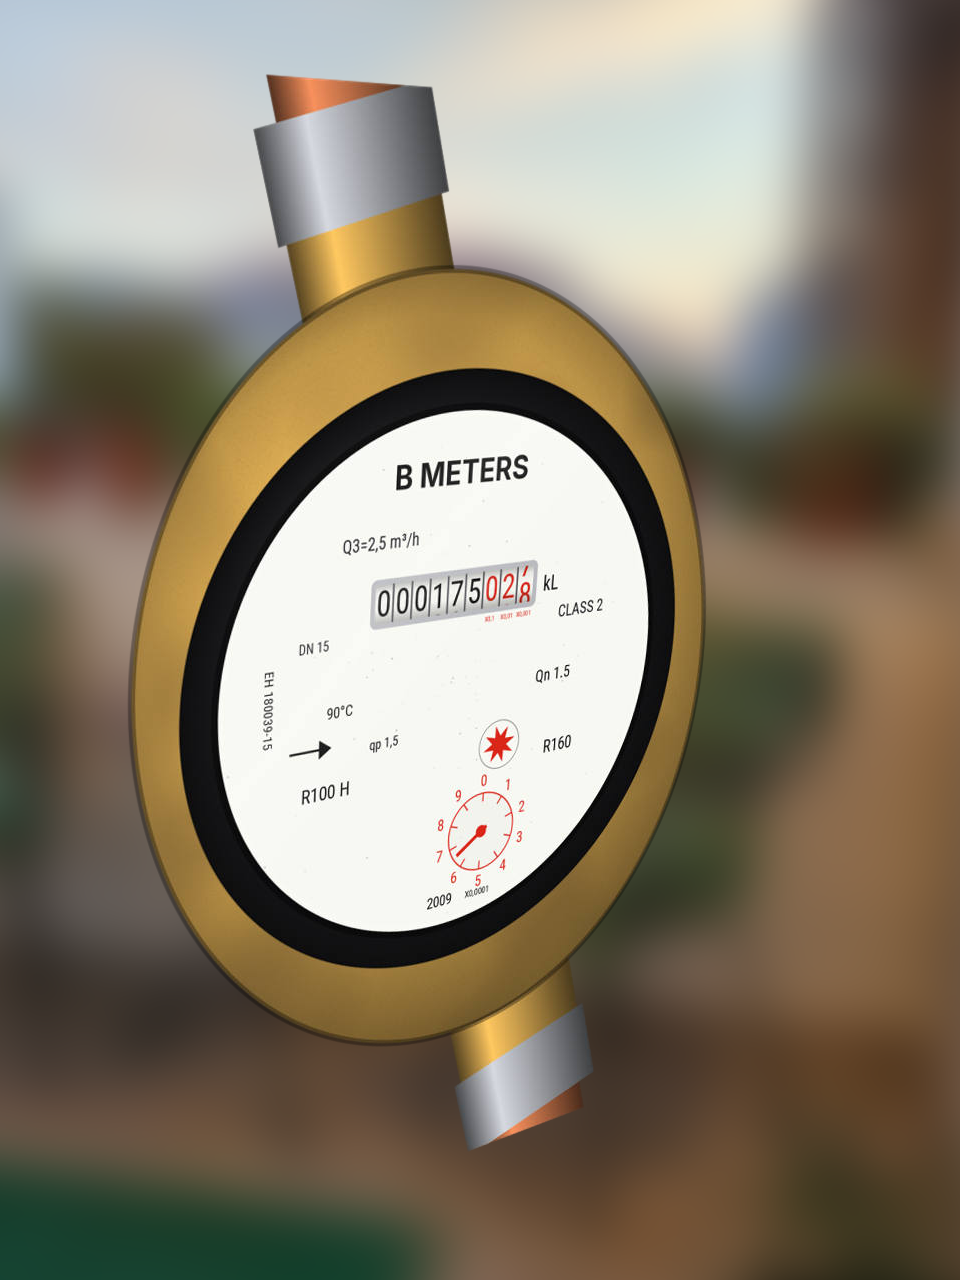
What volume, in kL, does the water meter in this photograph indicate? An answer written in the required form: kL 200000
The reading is kL 175.0276
